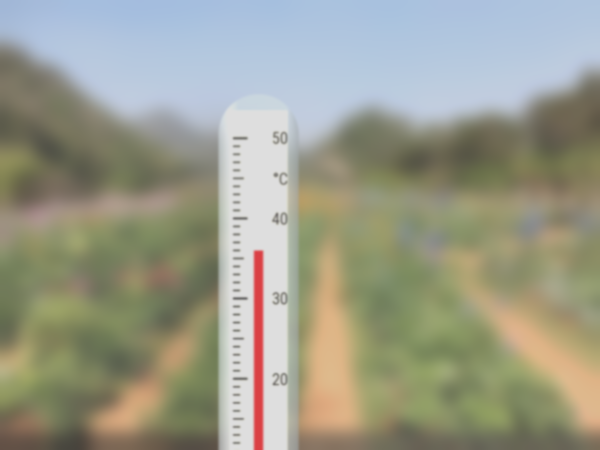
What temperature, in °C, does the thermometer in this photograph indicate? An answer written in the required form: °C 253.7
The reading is °C 36
